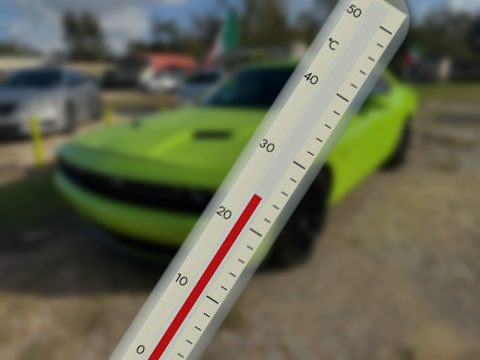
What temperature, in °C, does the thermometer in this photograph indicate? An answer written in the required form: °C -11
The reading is °C 24
